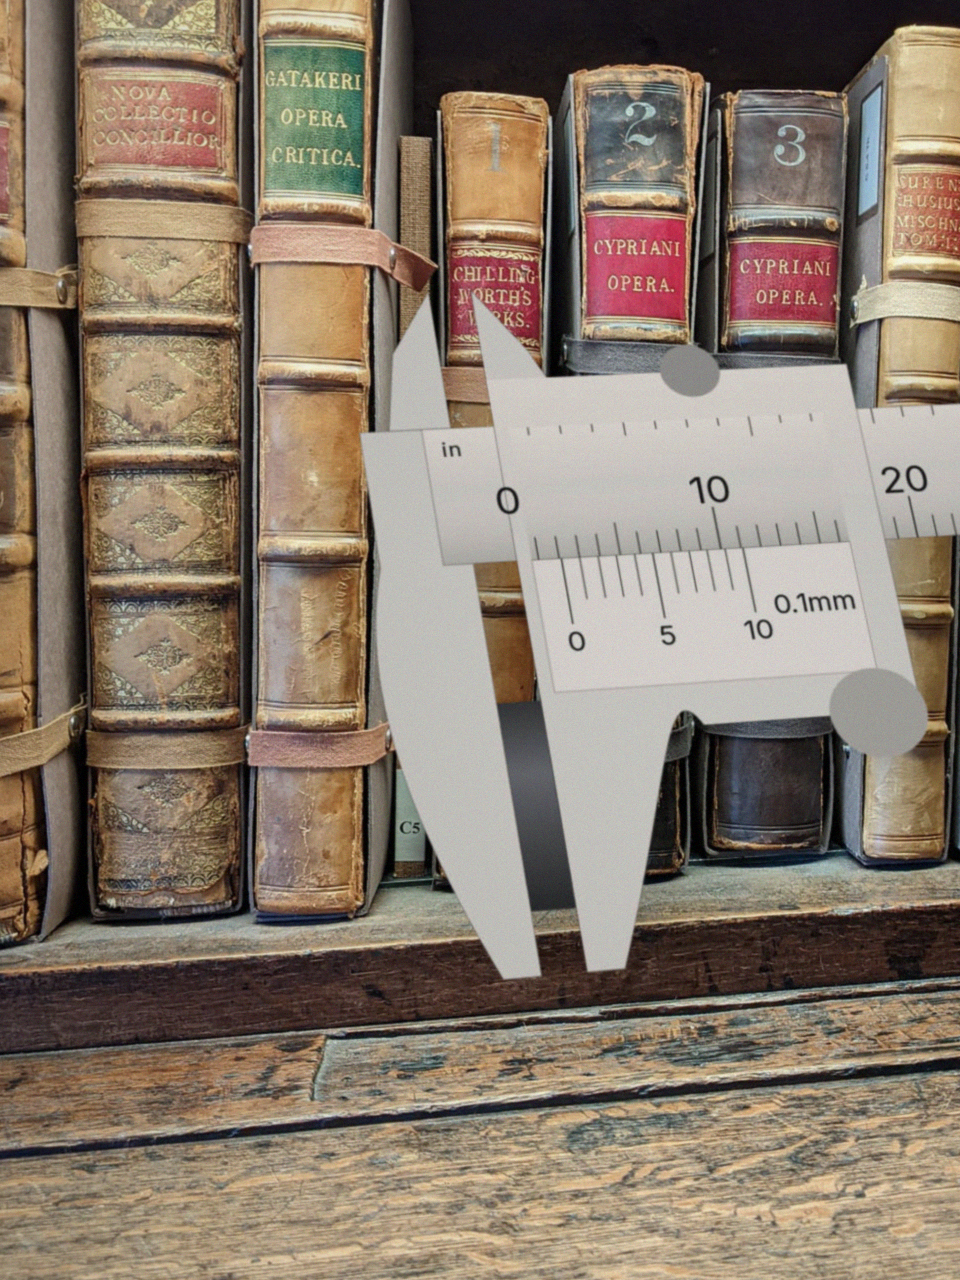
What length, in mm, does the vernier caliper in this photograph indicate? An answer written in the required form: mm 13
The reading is mm 2.1
